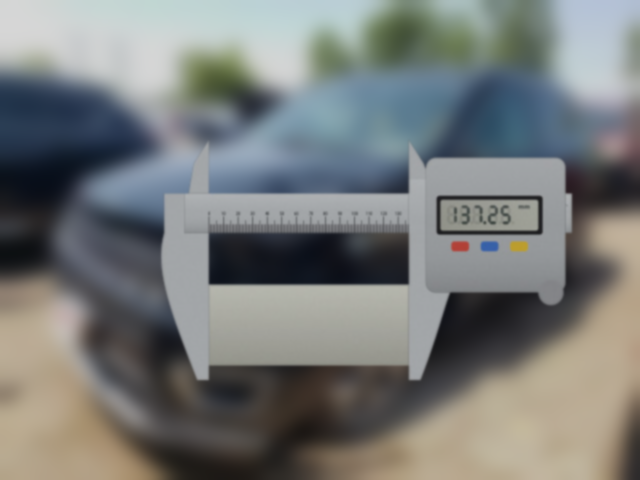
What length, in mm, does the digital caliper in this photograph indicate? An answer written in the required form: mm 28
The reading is mm 137.25
